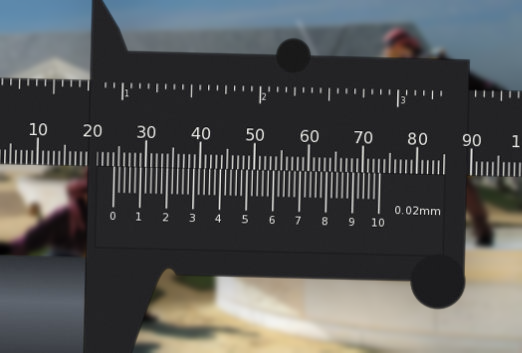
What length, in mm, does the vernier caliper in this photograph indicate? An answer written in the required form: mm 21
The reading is mm 24.2
